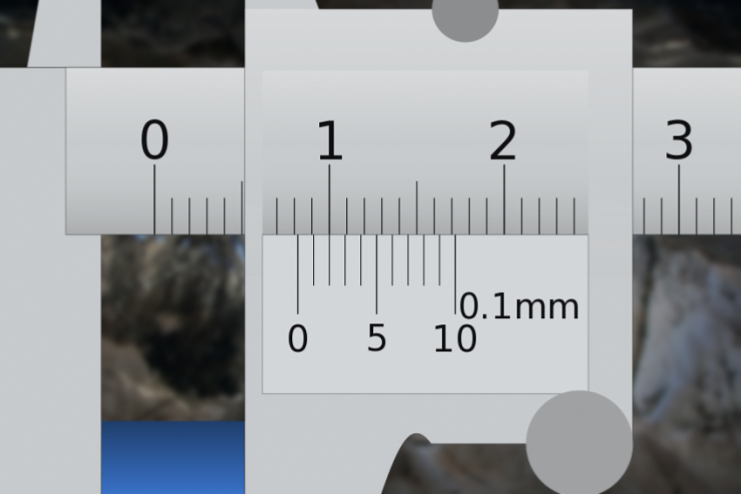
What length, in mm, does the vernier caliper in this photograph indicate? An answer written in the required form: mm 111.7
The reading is mm 8.2
